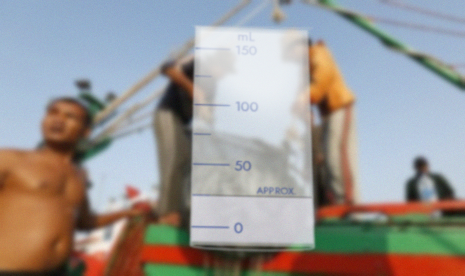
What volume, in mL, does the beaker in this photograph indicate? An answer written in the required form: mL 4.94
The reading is mL 25
